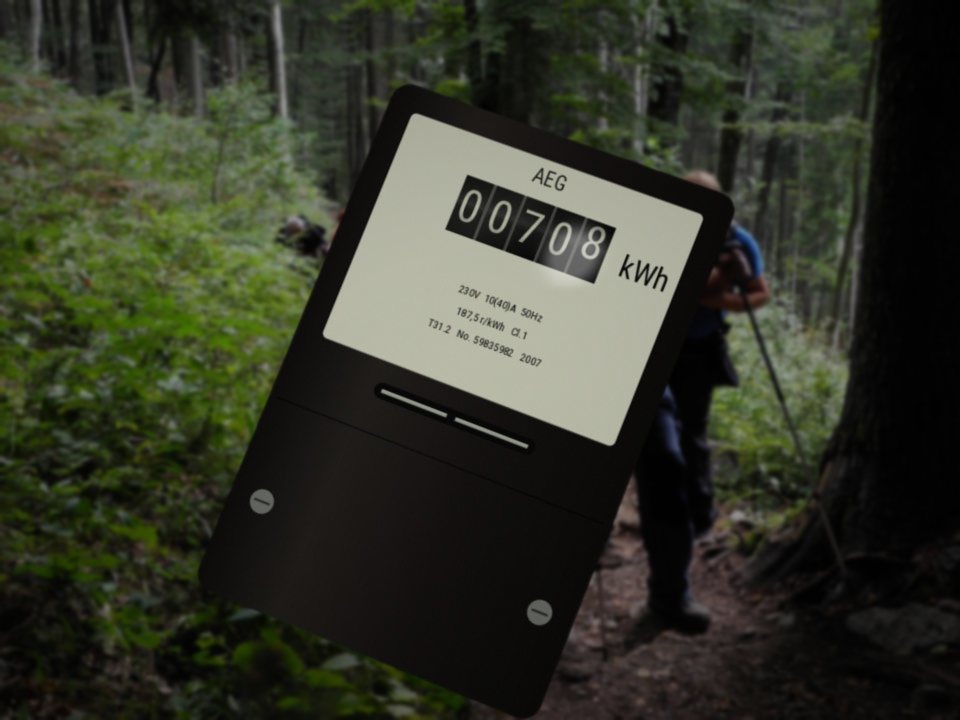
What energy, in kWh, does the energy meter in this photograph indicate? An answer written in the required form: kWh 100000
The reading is kWh 708
